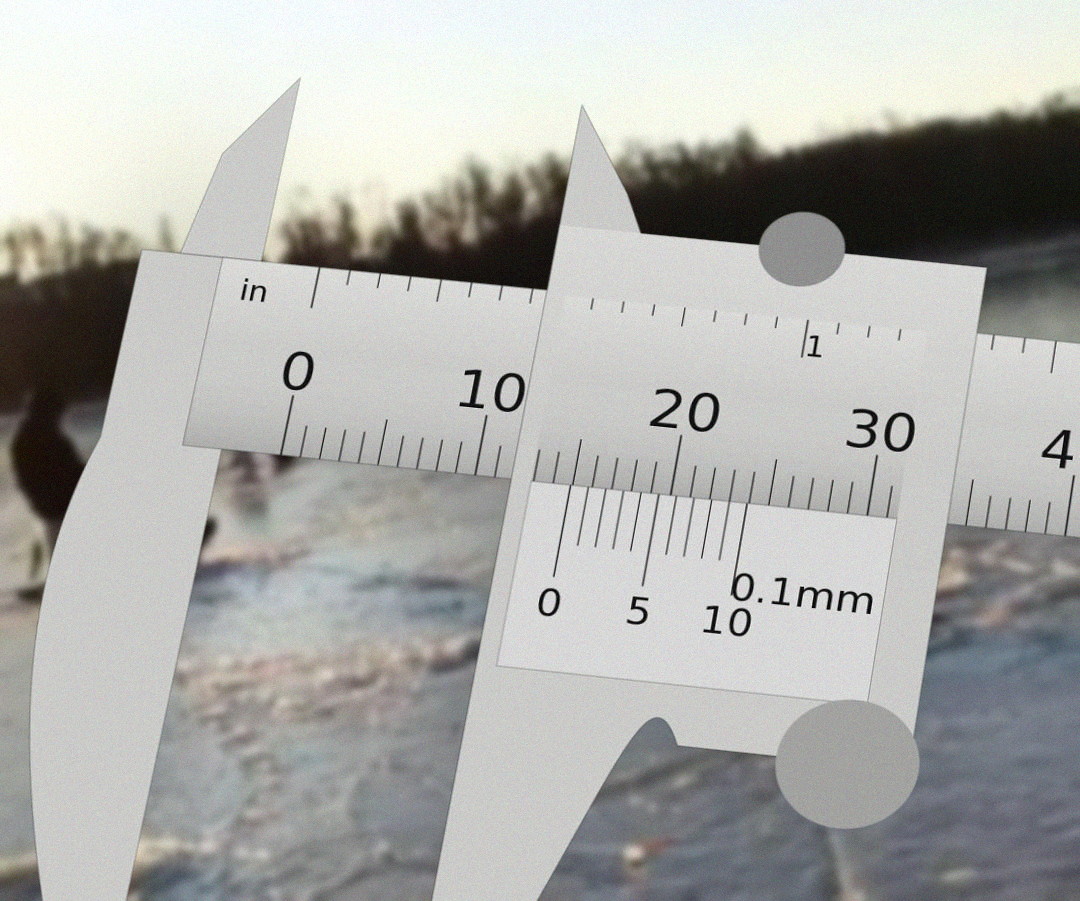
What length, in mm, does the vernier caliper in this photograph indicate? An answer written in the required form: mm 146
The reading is mm 14.9
